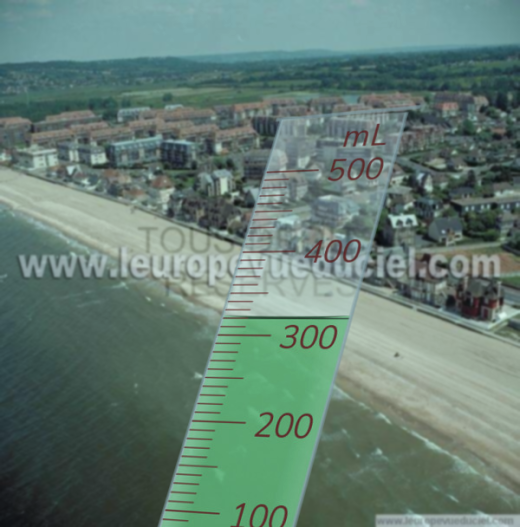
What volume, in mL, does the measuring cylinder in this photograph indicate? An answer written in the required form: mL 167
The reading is mL 320
